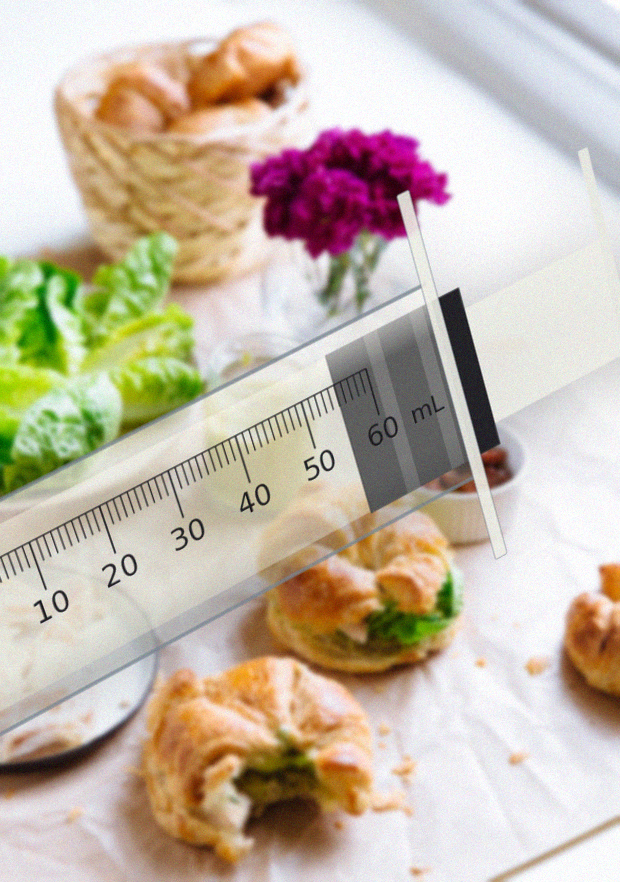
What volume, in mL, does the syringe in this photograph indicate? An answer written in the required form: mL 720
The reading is mL 55
